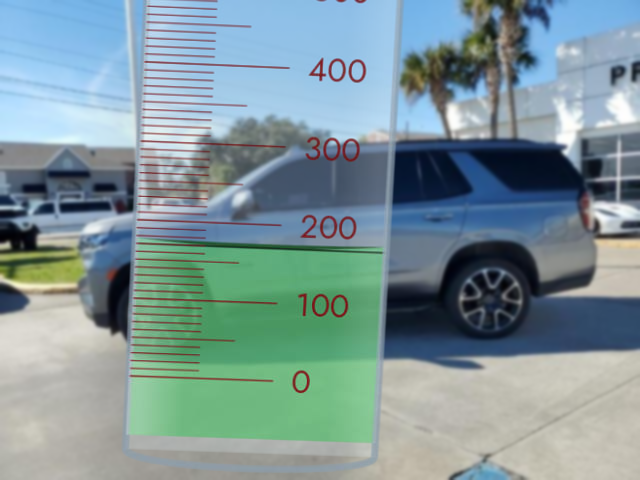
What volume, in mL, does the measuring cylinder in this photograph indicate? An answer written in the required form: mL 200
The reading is mL 170
